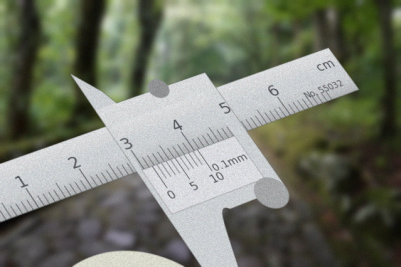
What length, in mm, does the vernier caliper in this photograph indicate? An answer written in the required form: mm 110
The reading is mm 31.6
